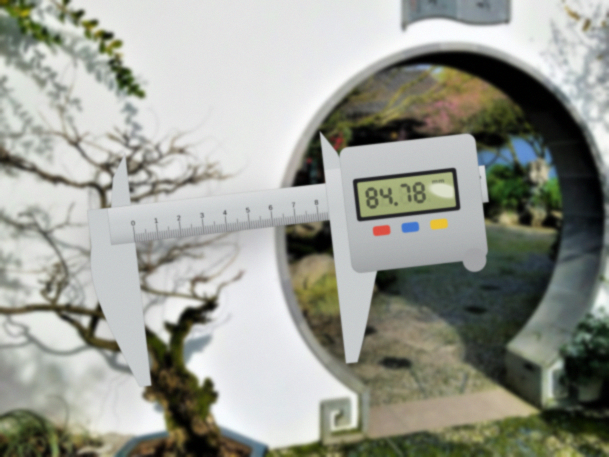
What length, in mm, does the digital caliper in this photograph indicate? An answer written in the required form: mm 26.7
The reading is mm 84.78
